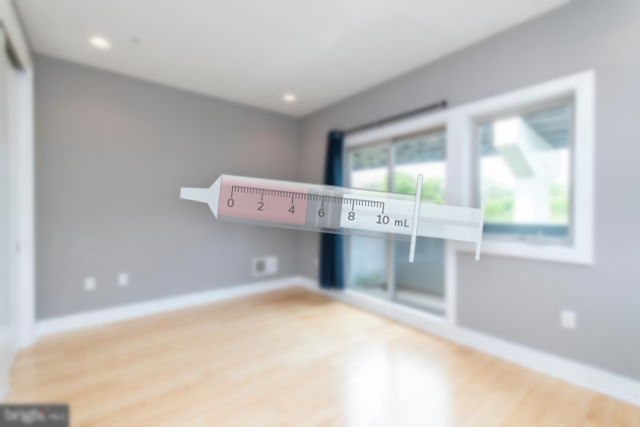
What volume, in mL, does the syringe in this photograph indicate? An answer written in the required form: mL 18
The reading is mL 5
